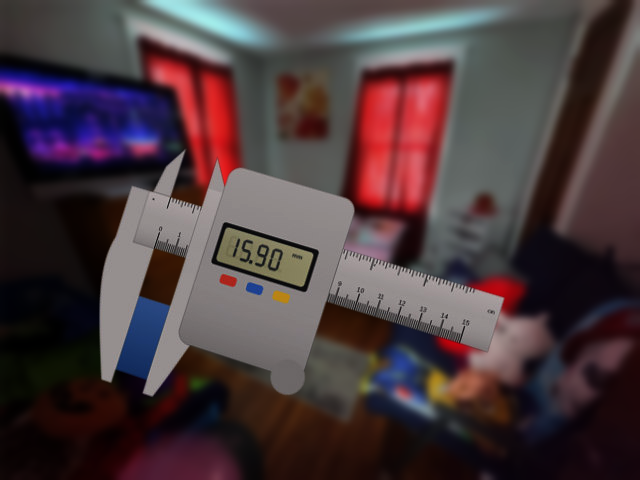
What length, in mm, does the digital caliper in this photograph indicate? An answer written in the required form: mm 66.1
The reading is mm 15.90
